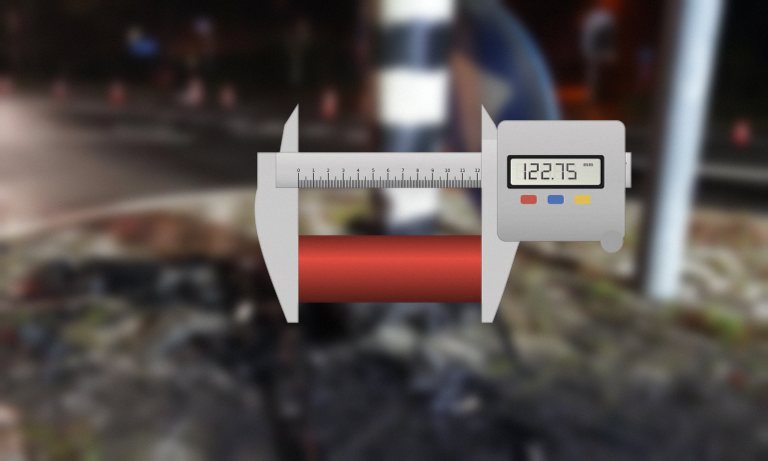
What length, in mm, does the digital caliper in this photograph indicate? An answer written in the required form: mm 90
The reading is mm 122.75
